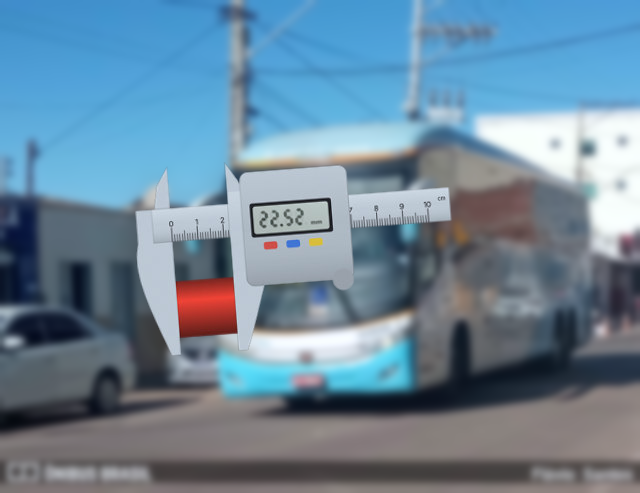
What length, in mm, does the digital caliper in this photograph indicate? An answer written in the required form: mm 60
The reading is mm 22.52
